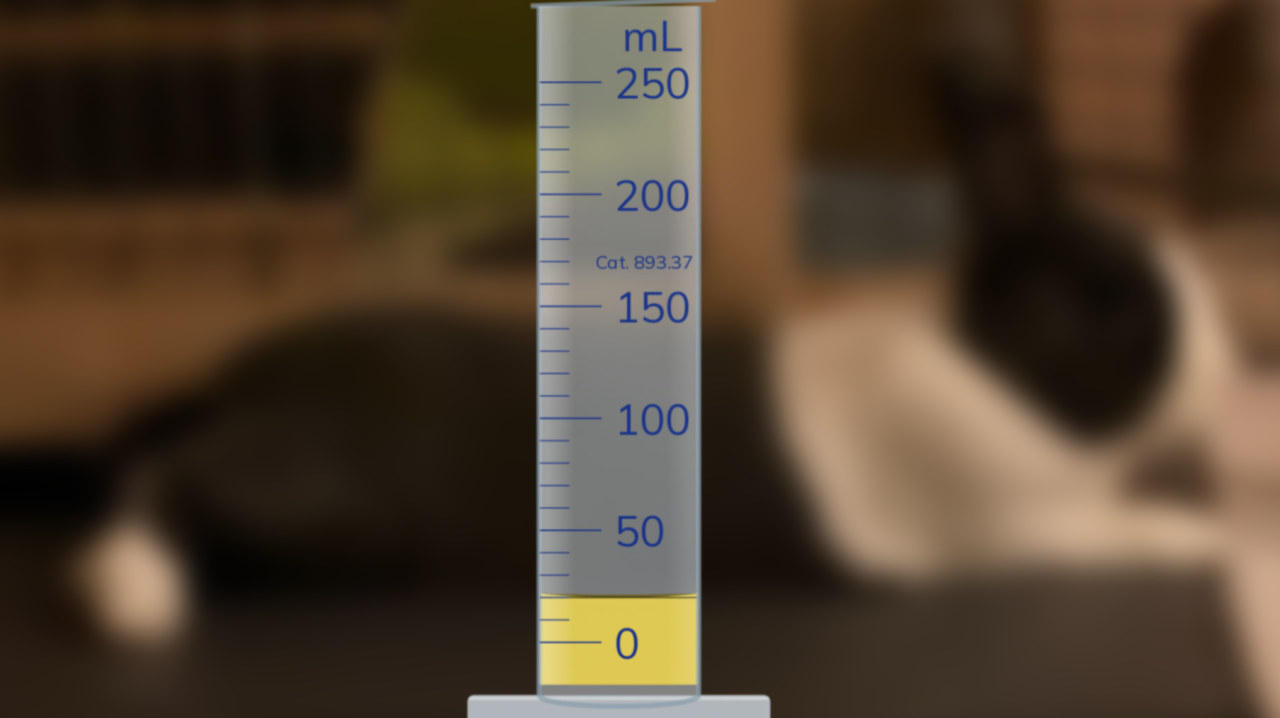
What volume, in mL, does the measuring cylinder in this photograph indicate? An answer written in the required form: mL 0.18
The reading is mL 20
